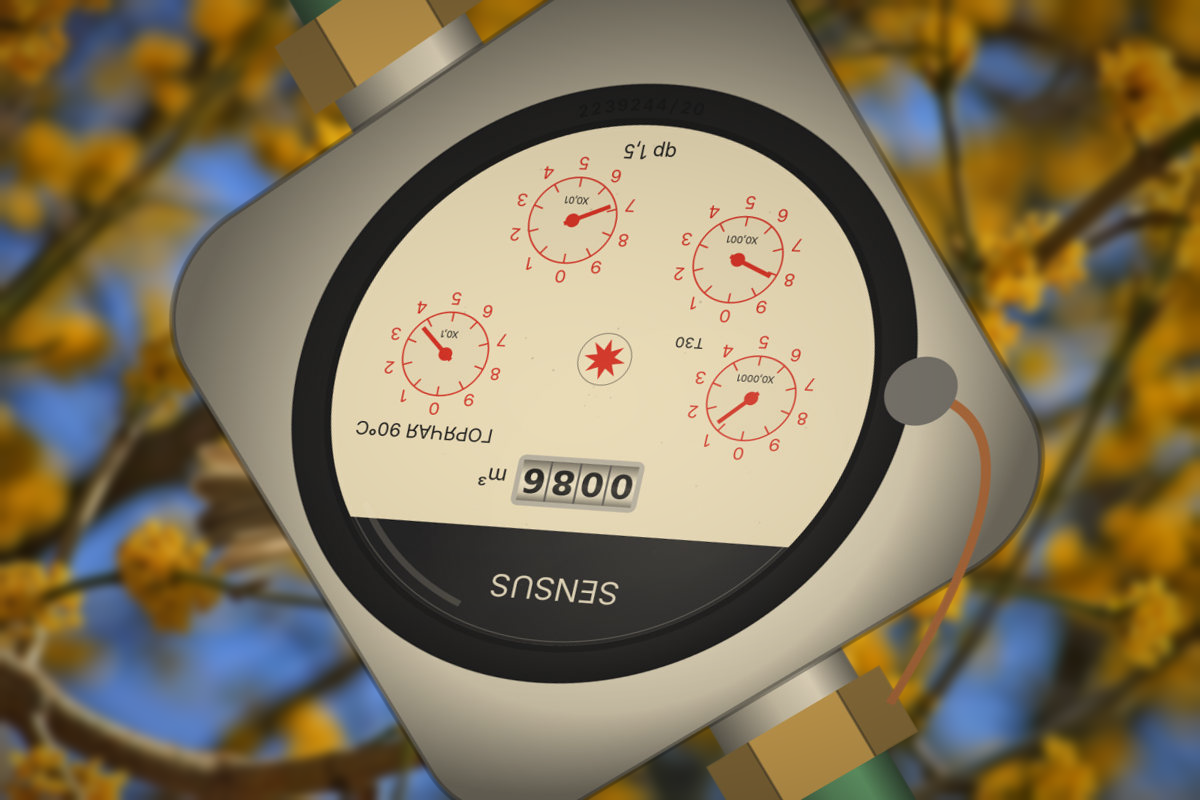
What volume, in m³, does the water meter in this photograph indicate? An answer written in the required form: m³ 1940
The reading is m³ 86.3681
